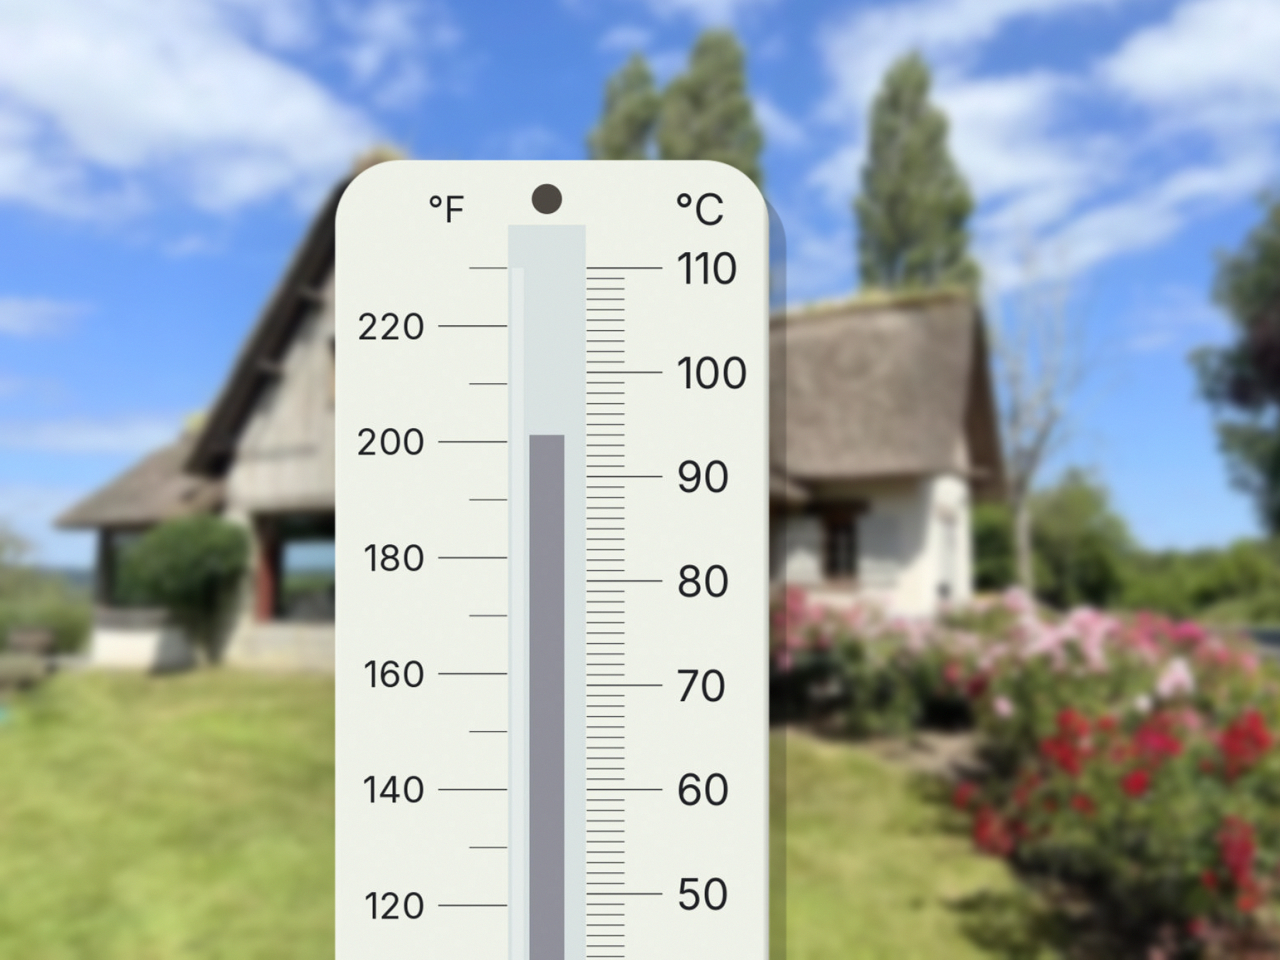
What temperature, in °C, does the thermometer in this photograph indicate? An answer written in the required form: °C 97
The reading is °C 94
